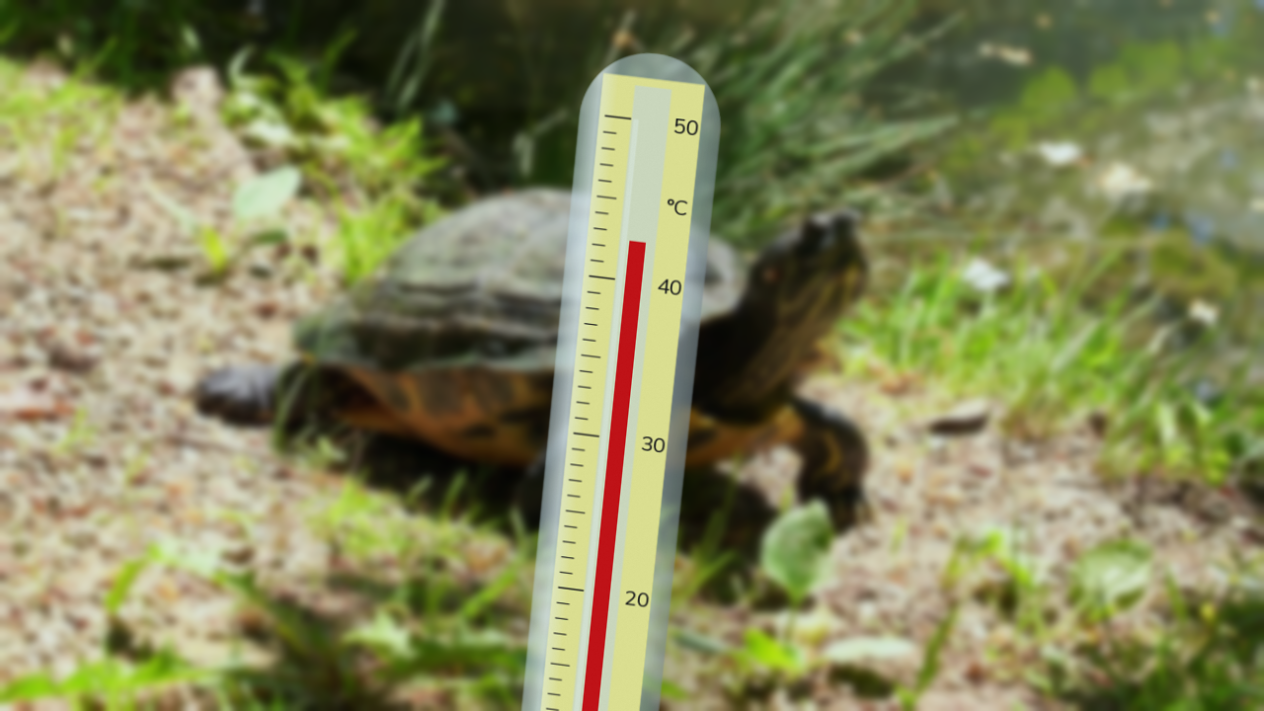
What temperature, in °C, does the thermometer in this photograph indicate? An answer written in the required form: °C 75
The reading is °C 42.5
